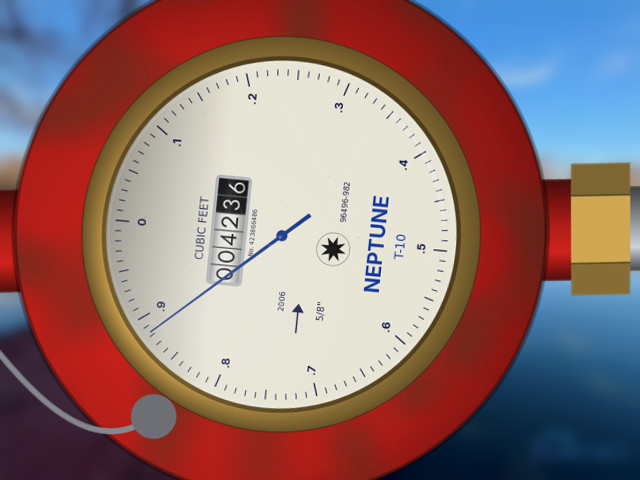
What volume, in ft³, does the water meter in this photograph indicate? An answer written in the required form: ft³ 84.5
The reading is ft³ 4235.88
